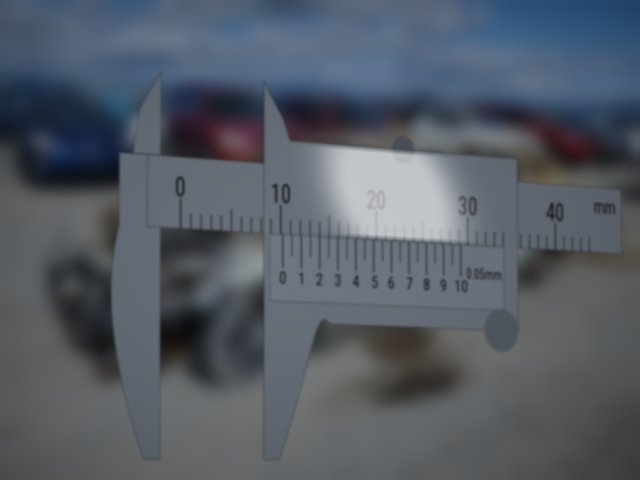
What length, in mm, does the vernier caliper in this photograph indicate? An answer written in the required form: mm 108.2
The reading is mm 10.2
